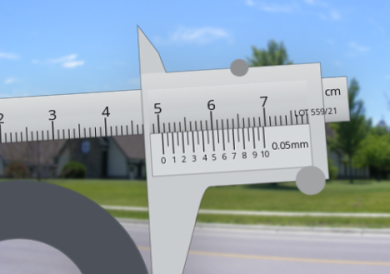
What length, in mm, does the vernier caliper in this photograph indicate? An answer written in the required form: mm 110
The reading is mm 50.6
